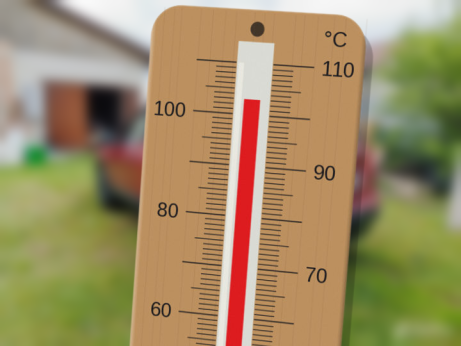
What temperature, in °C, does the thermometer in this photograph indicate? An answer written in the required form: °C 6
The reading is °C 103
